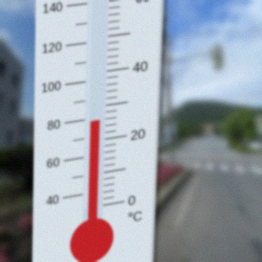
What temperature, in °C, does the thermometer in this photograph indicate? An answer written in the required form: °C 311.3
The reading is °C 26
